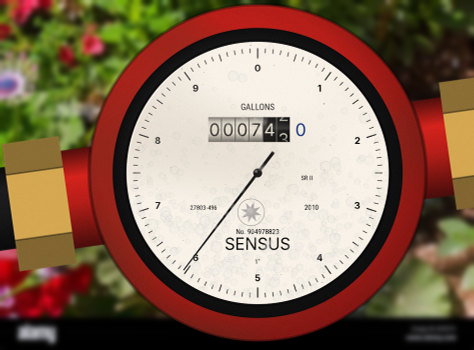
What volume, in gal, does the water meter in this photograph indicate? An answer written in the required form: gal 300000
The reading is gal 7426.0
